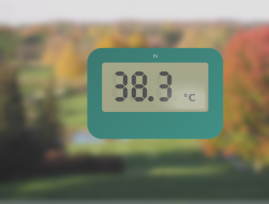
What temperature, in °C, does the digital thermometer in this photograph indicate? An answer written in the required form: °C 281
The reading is °C 38.3
